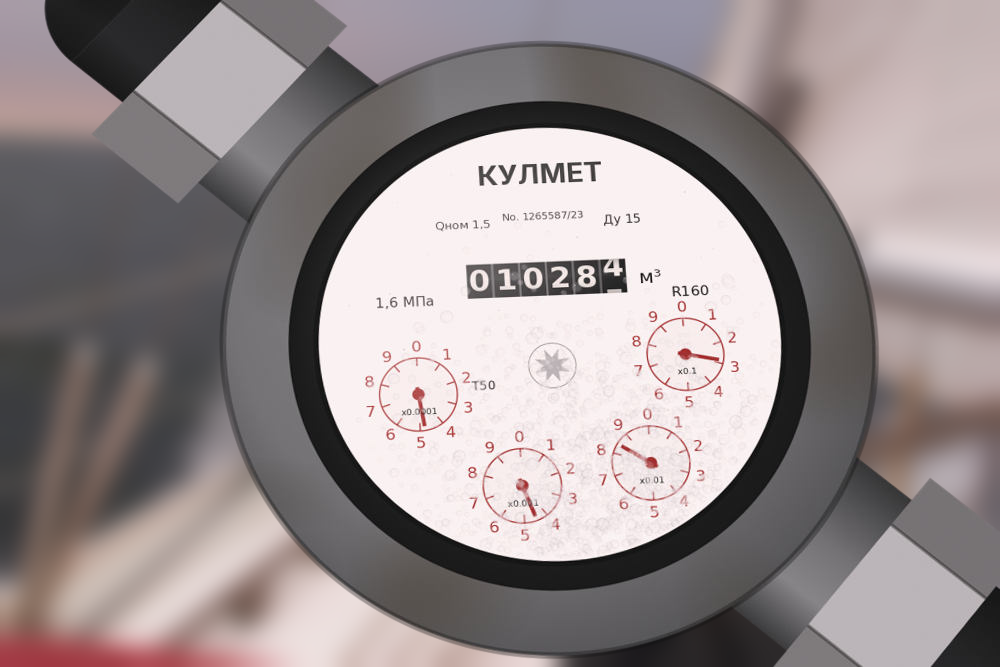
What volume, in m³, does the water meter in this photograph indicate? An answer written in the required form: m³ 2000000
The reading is m³ 10284.2844
